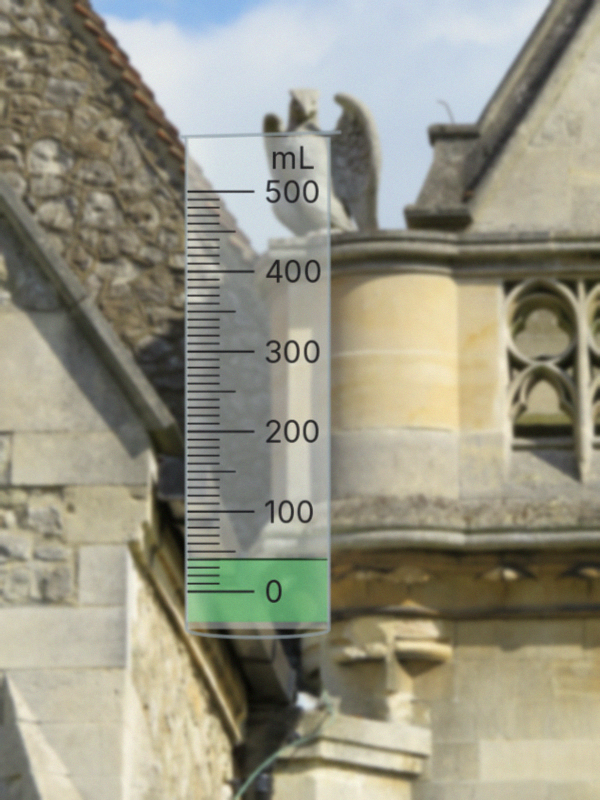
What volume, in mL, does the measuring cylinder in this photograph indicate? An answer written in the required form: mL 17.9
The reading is mL 40
